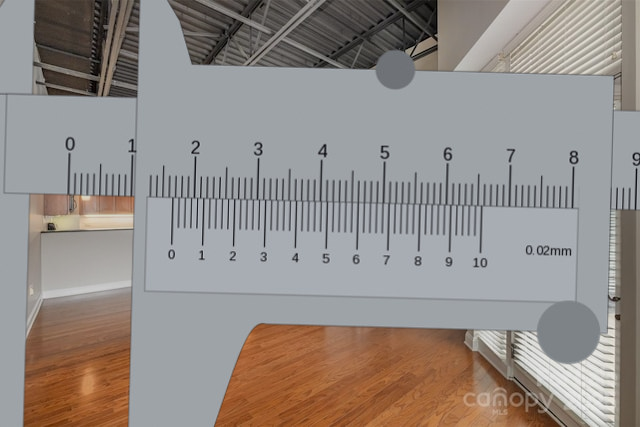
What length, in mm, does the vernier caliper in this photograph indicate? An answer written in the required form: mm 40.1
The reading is mm 16.6
